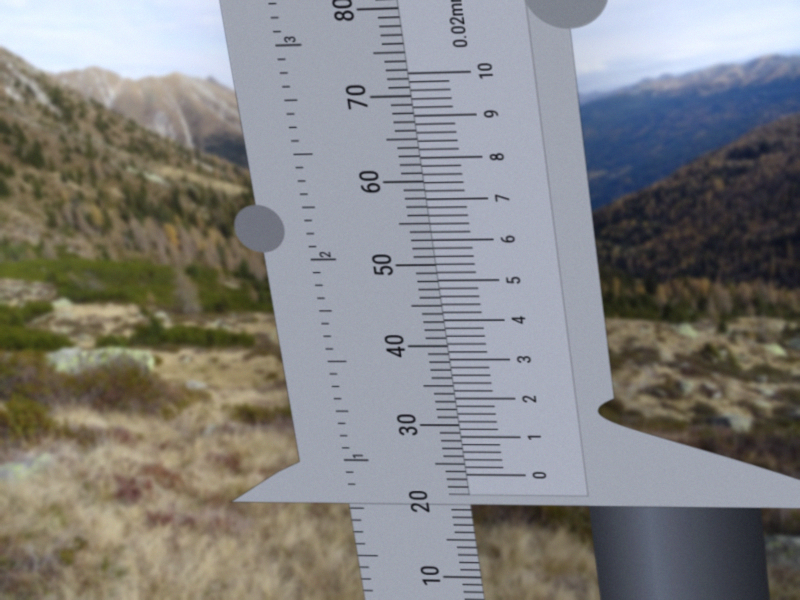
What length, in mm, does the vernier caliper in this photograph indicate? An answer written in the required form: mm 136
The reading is mm 23.6
